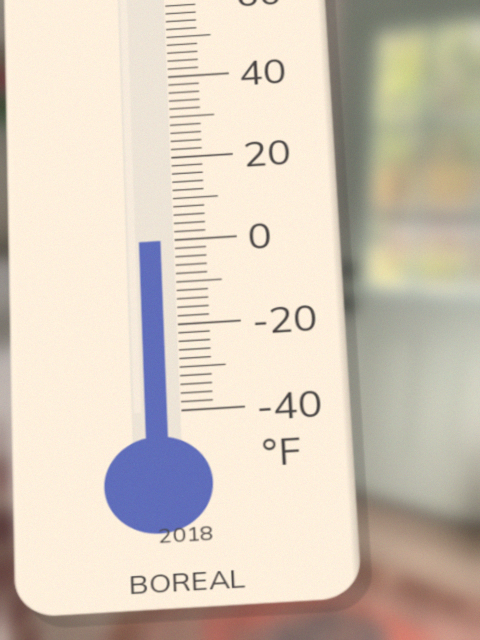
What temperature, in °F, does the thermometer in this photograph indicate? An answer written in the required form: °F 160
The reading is °F 0
